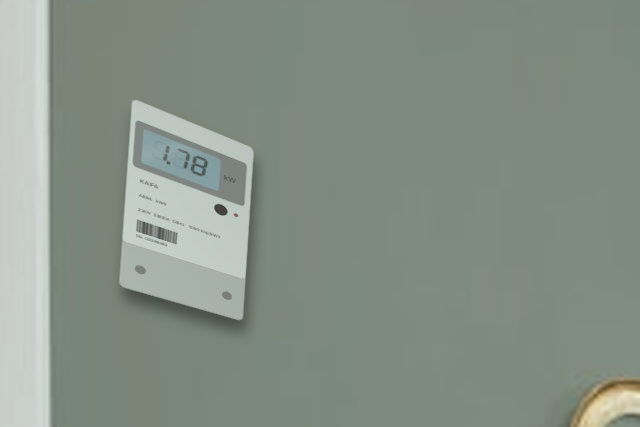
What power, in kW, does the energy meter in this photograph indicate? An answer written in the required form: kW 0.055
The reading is kW 1.78
